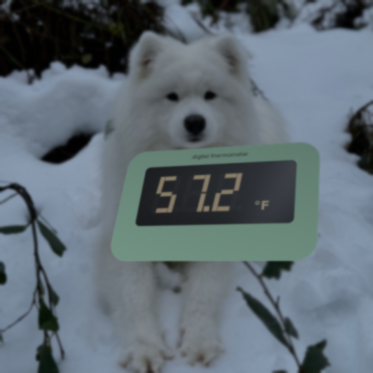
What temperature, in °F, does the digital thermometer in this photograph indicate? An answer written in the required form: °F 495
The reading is °F 57.2
